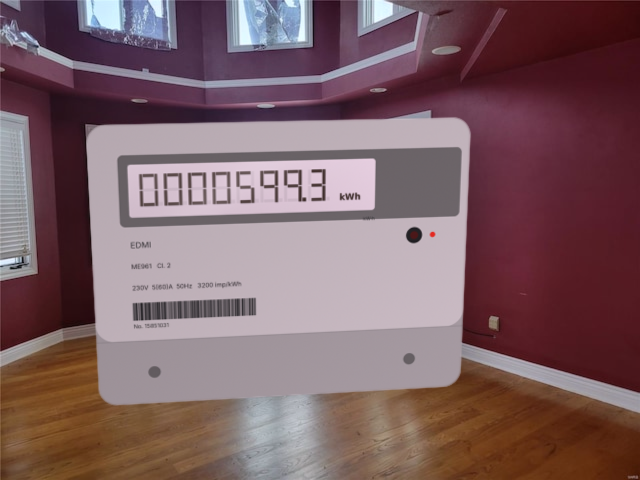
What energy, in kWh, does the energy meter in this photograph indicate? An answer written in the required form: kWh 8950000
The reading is kWh 599.3
